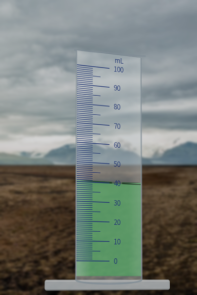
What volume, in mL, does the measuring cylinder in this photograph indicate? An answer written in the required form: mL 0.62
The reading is mL 40
